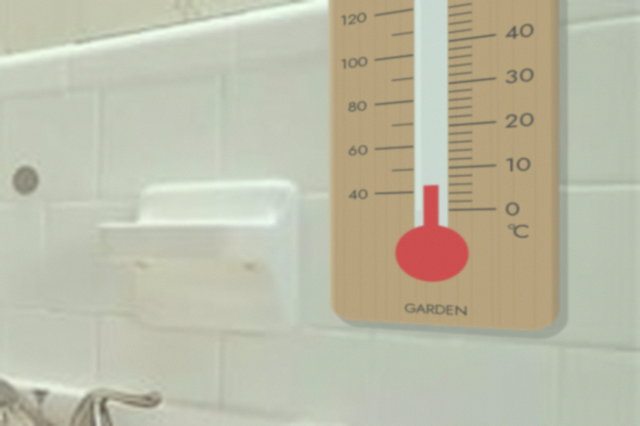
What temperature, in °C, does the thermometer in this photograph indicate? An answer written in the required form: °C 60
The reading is °C 6
